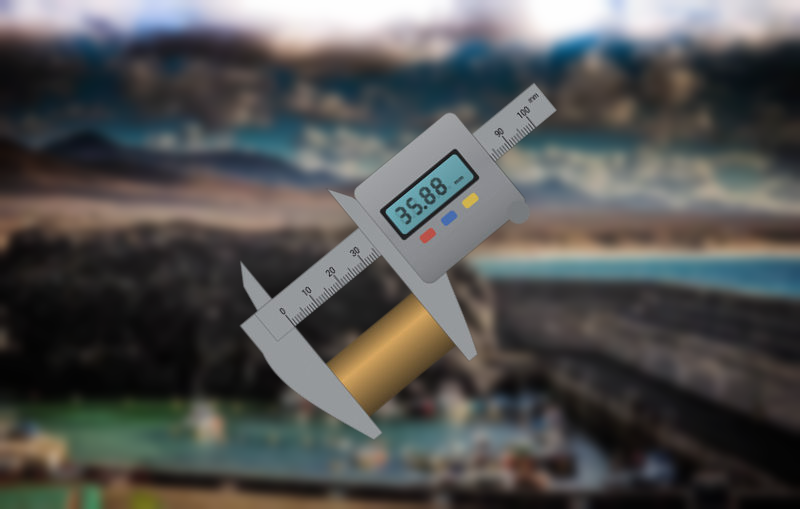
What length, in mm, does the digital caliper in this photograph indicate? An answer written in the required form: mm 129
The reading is mm 35.88
